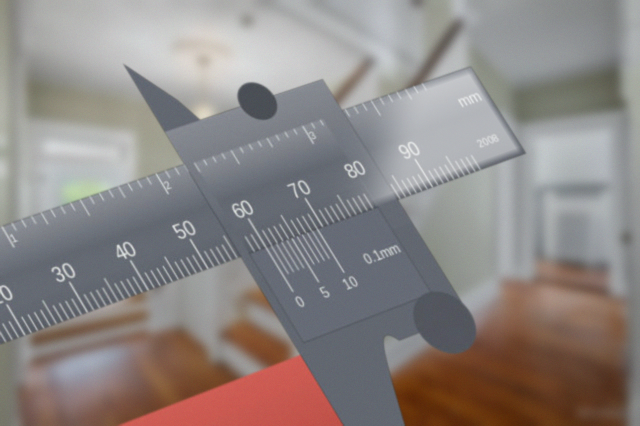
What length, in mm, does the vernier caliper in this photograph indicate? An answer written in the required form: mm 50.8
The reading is mm 60.0
